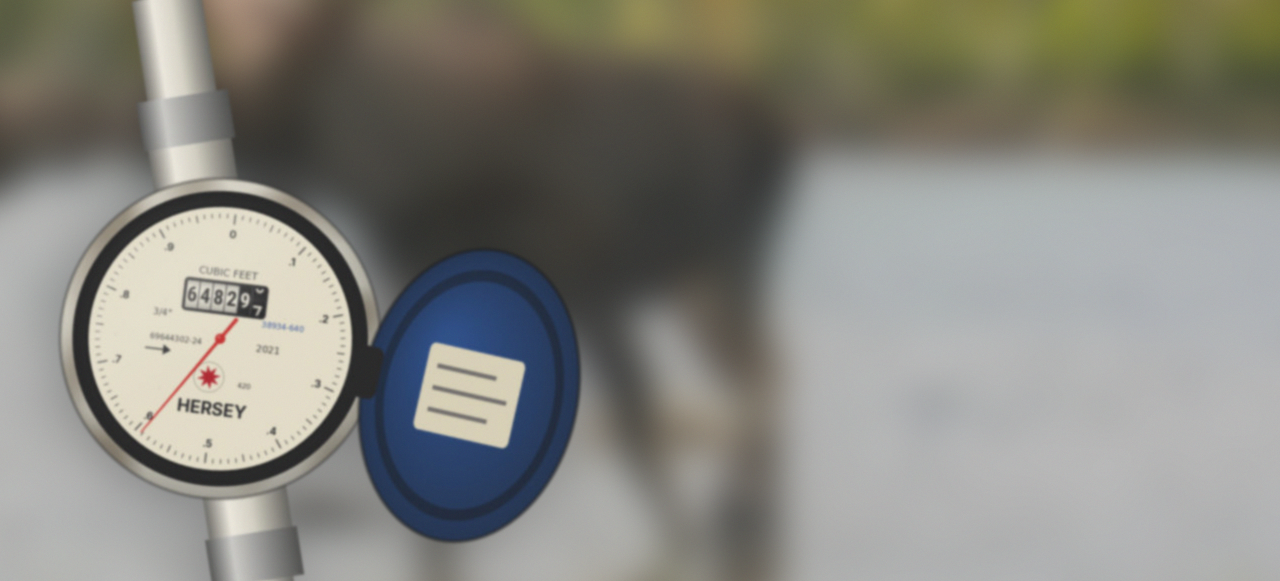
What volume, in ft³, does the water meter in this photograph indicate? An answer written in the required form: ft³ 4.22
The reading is ft³ 648296.59
